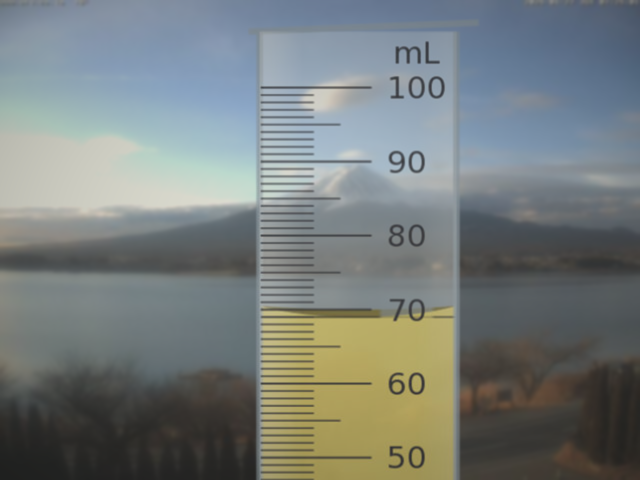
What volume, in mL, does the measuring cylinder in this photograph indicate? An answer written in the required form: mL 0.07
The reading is mL 69
